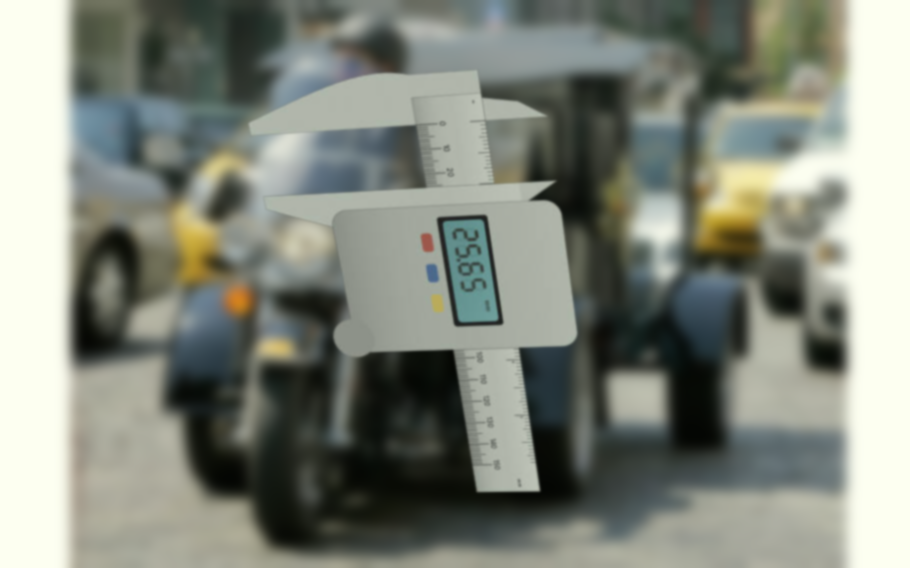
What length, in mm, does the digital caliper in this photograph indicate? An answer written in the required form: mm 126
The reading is mm 25.65
